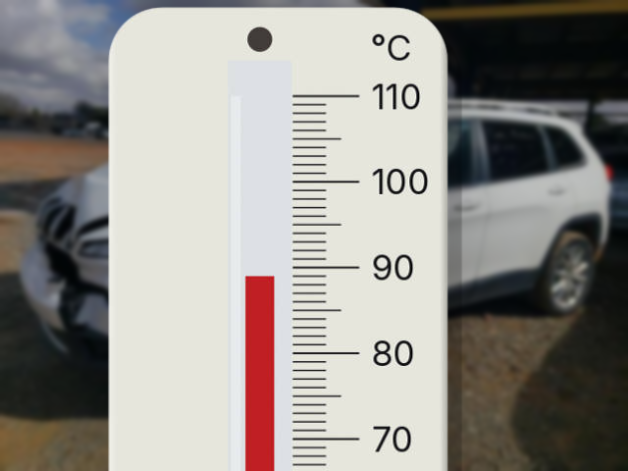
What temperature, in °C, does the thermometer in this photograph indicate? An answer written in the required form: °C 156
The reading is °C 89
